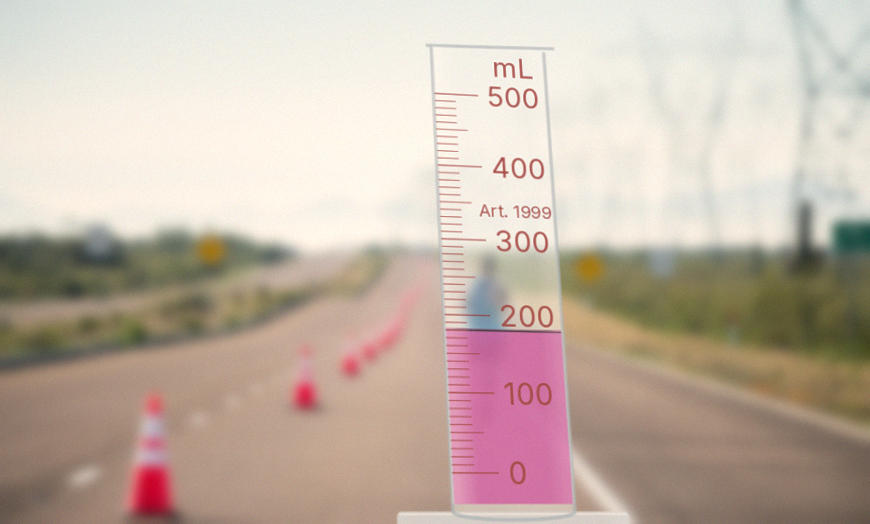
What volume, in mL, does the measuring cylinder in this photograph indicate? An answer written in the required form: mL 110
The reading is mL 180
